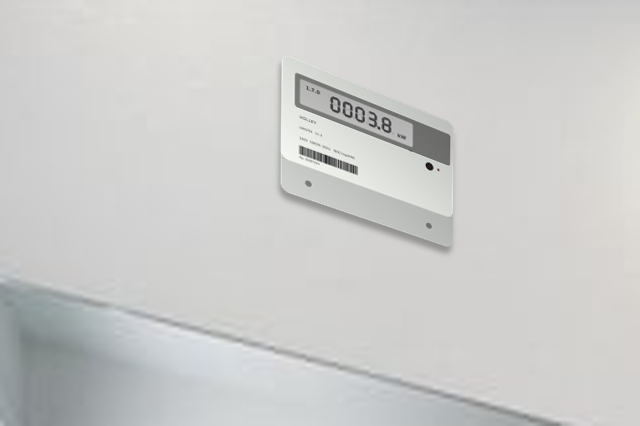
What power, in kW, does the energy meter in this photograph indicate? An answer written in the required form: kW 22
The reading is kW 3.8
